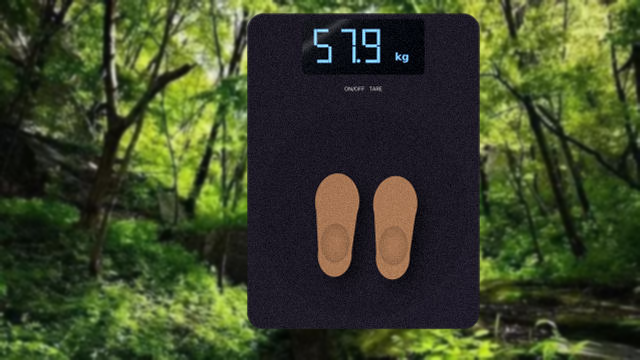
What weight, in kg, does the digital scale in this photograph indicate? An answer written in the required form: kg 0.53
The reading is kg 57.9
